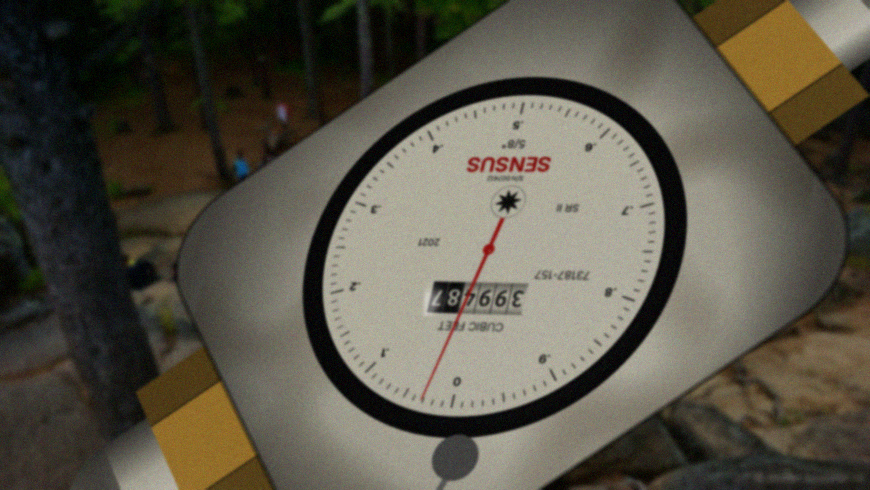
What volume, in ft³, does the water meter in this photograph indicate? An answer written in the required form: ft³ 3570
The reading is ft³ 399487.03
